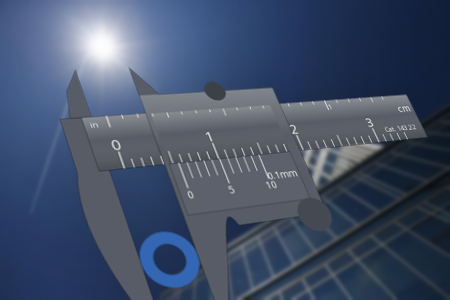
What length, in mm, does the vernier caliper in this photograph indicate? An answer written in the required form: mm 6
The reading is mm 5.6
